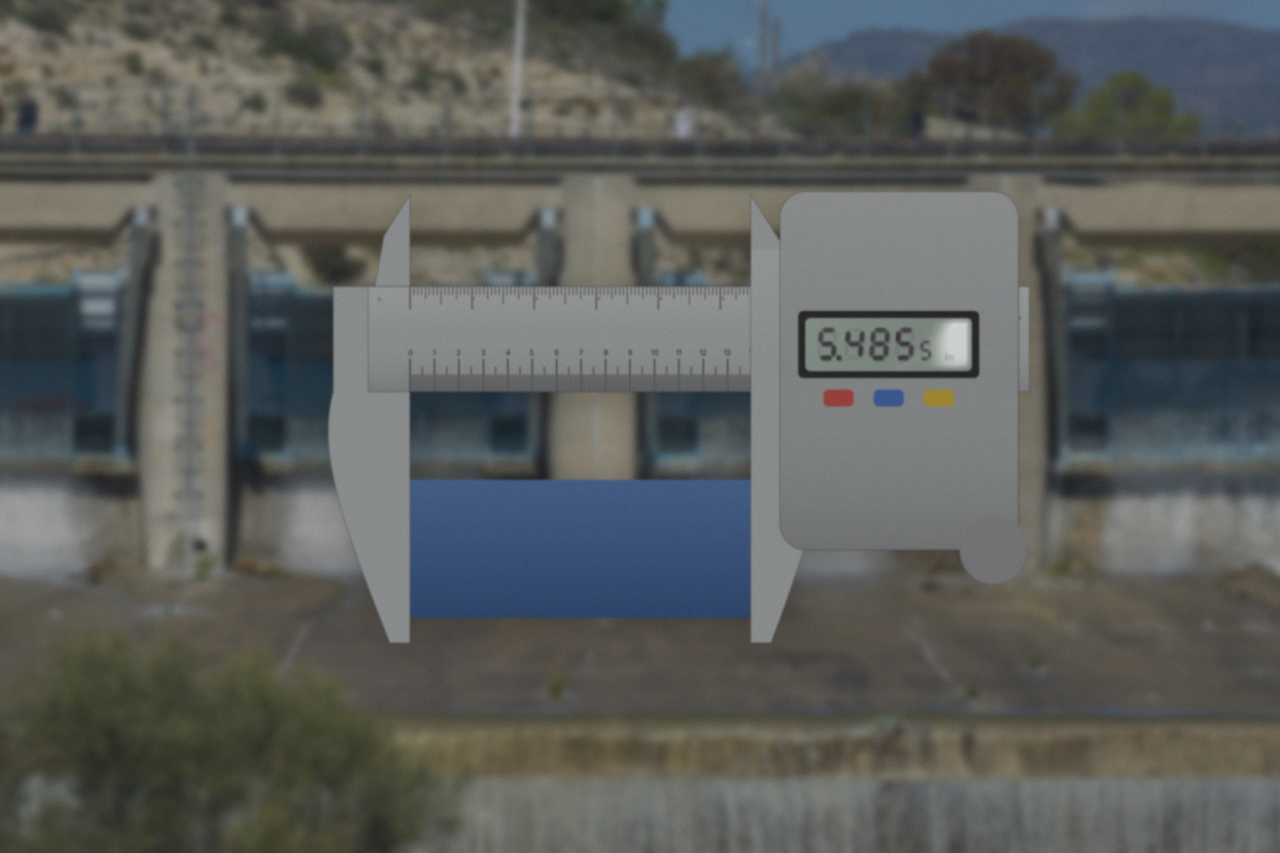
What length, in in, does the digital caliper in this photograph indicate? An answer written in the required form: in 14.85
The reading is in 5.4855
